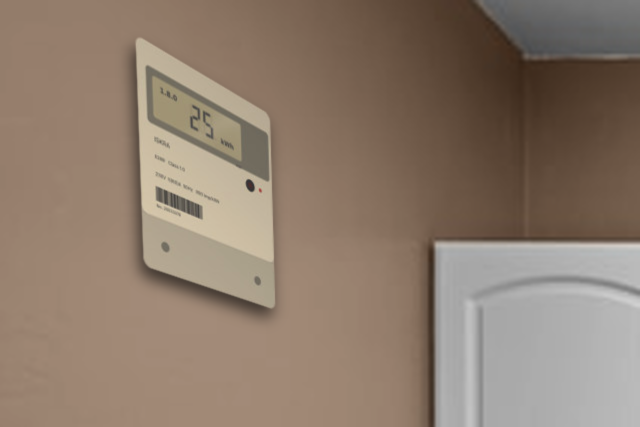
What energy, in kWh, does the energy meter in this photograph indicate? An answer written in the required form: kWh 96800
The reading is kWh 25
